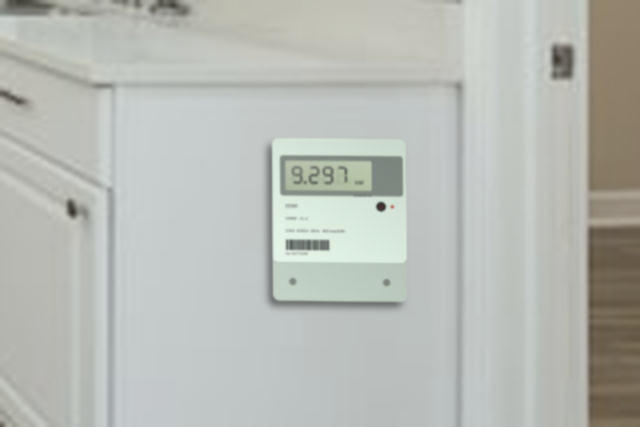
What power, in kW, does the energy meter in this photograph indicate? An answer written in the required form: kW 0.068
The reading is kW 9.297
